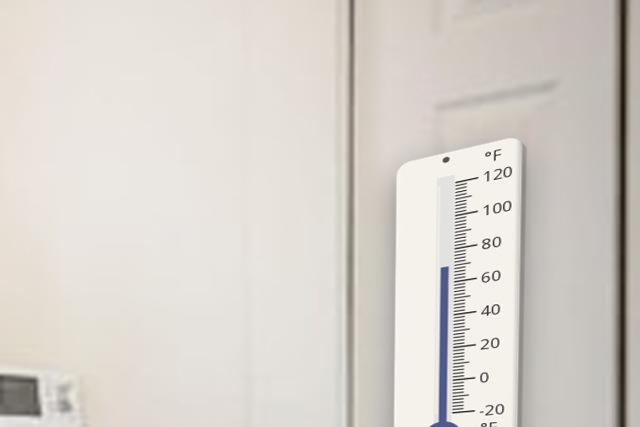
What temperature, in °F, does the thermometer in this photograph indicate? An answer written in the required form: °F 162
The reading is °F 70
